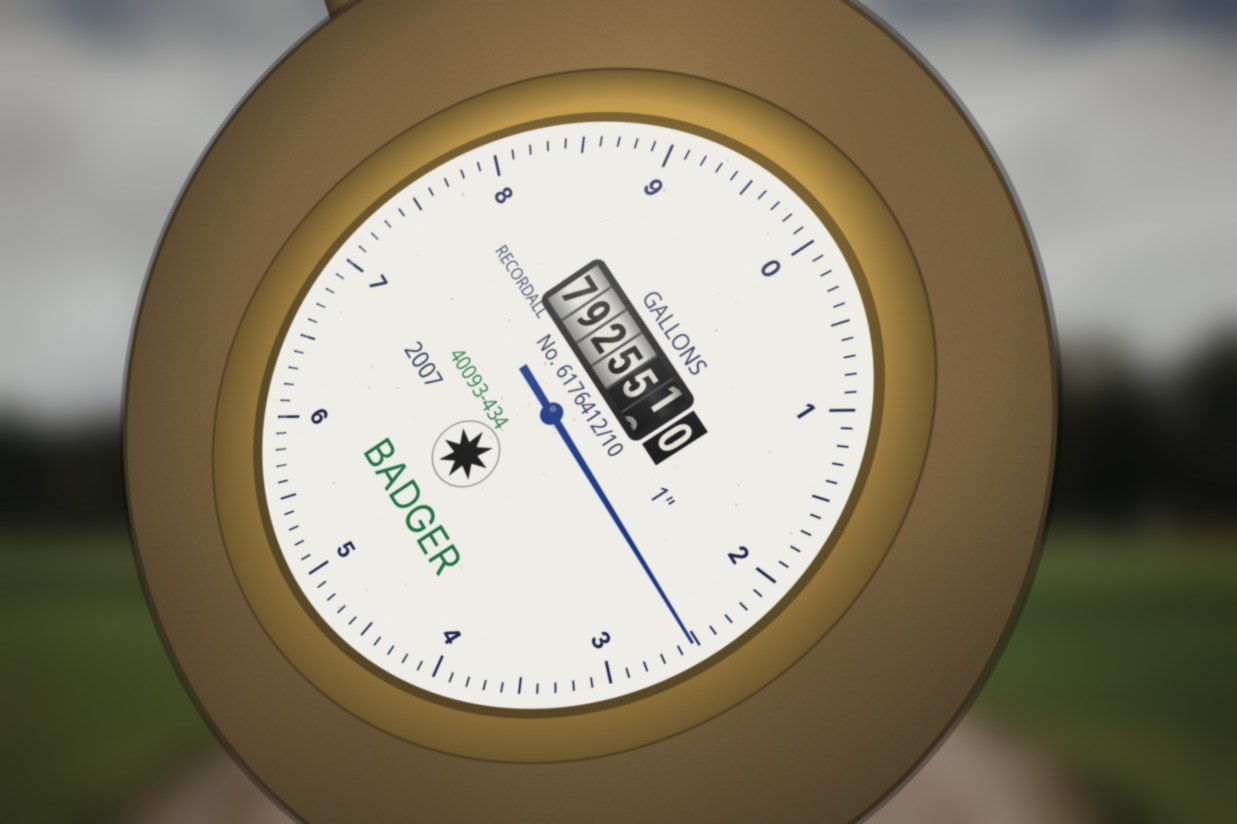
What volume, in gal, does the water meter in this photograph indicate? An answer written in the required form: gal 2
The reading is gal 7925512.5
